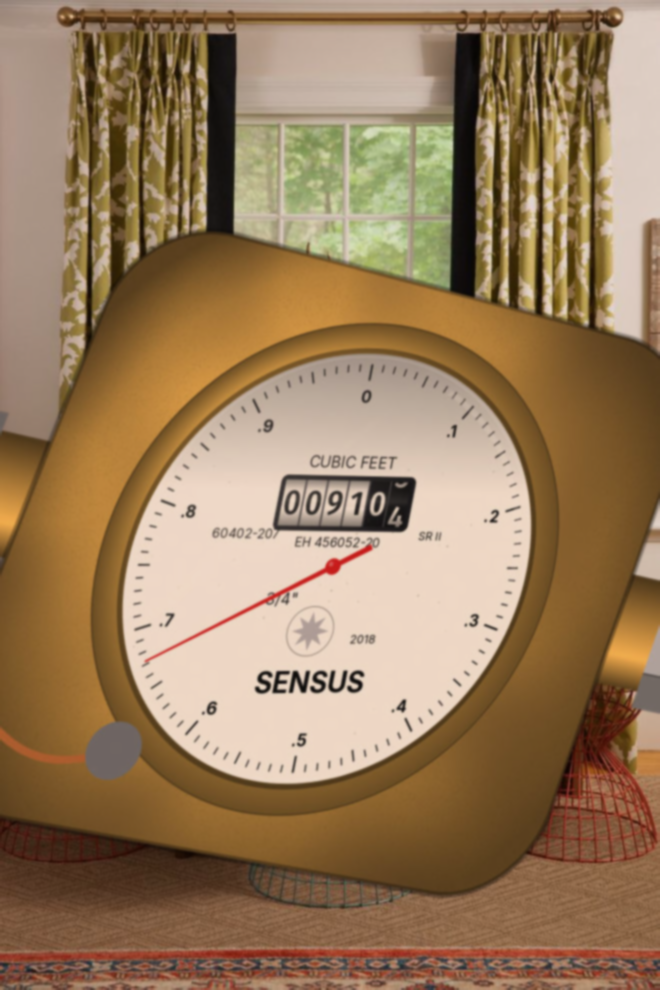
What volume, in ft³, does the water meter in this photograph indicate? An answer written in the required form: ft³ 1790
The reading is ft³ 9103.67
